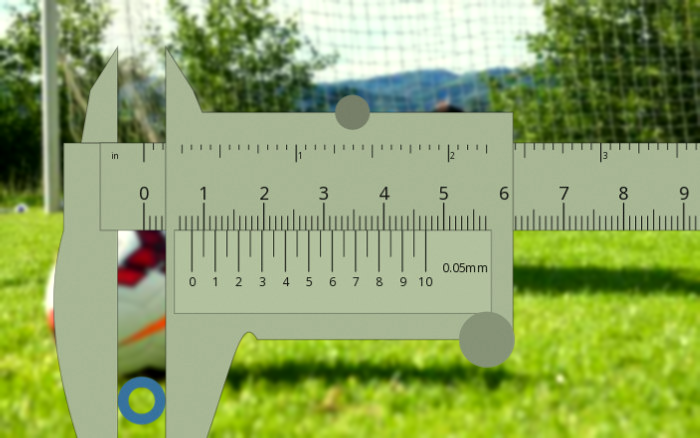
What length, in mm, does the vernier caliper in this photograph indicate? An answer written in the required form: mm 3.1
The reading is mm 8.0
